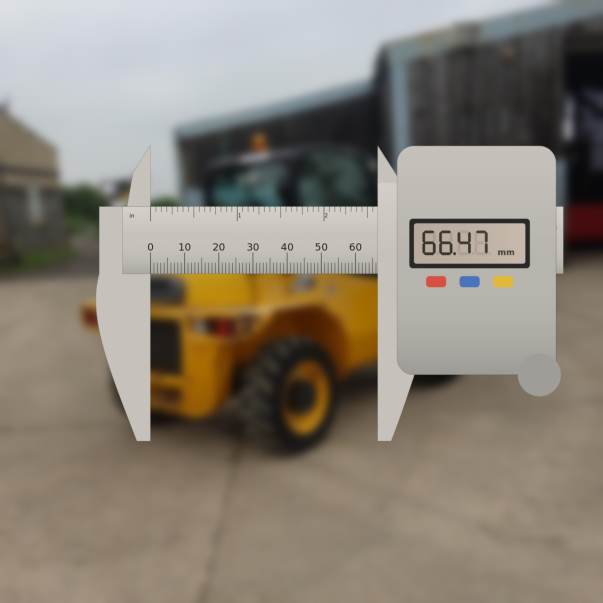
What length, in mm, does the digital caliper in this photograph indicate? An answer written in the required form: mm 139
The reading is mm 66.47
